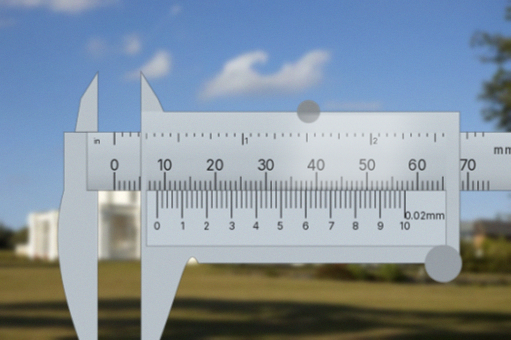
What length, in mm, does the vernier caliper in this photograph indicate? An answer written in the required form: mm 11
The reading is mm 8.5
